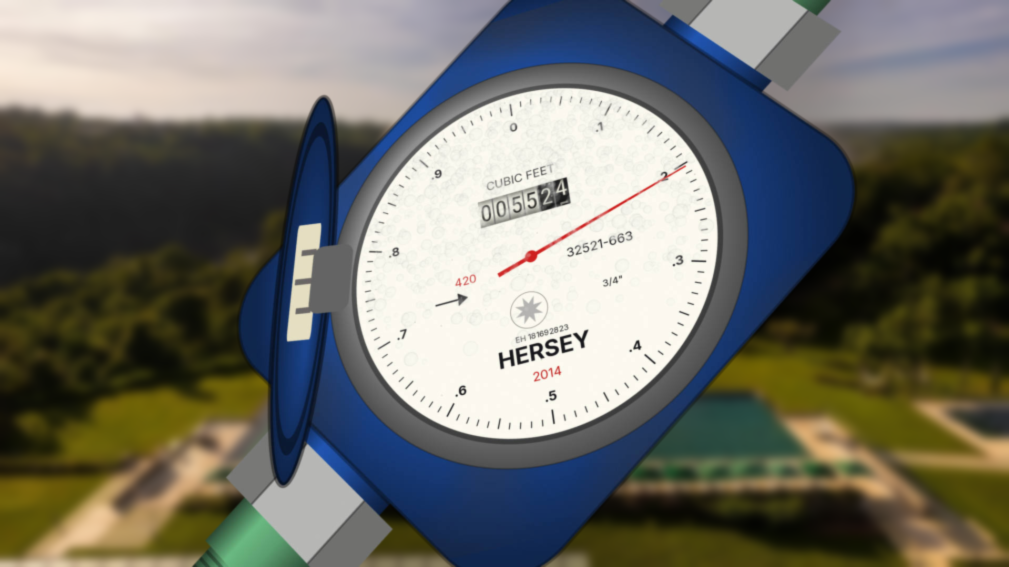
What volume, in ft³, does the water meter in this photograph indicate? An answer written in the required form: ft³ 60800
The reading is ft³ 5524.20
